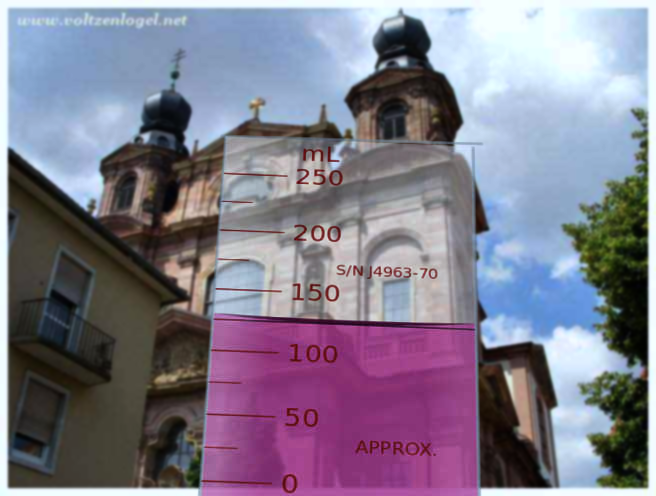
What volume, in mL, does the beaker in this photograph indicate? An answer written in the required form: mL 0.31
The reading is mL 125
